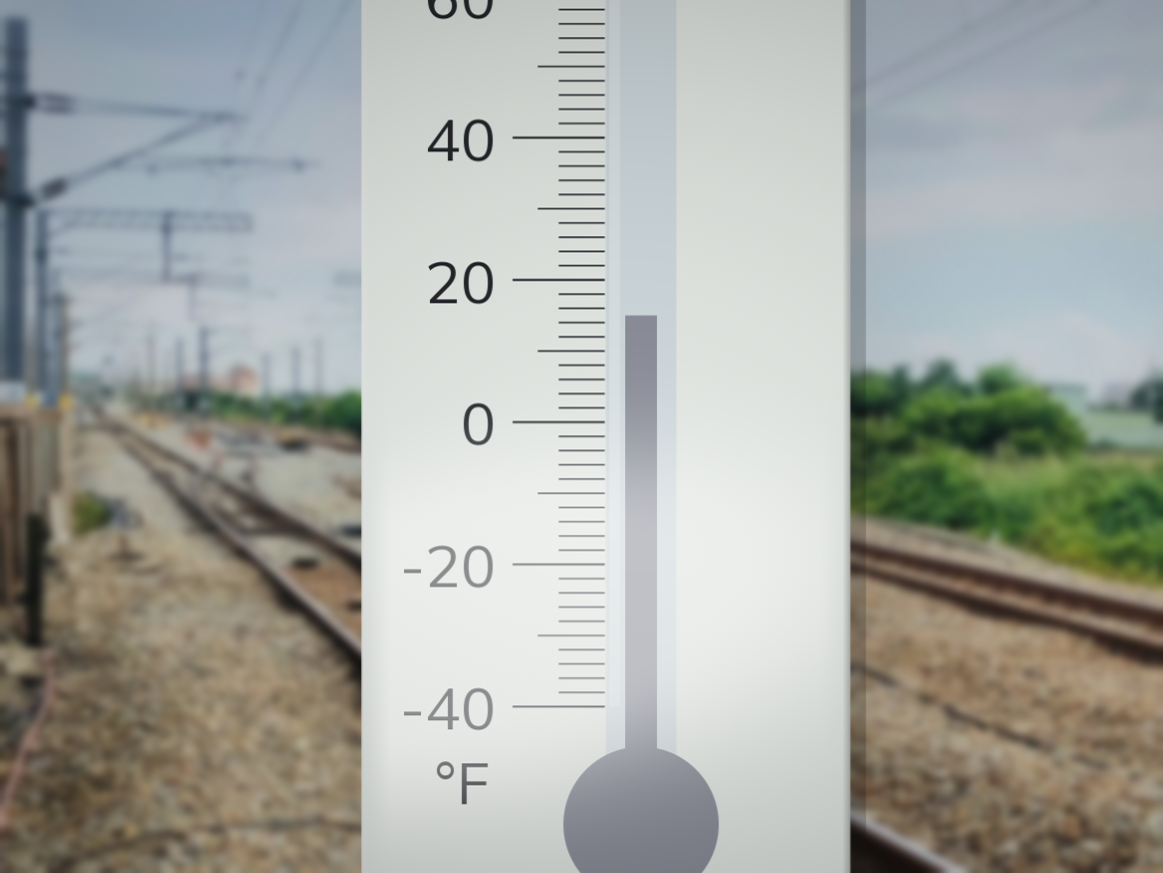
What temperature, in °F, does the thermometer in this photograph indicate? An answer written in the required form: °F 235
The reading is °F 15
